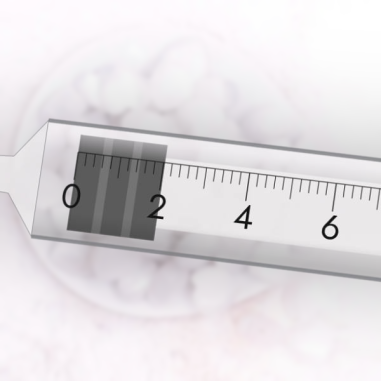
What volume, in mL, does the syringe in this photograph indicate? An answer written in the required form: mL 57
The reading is mL 0
